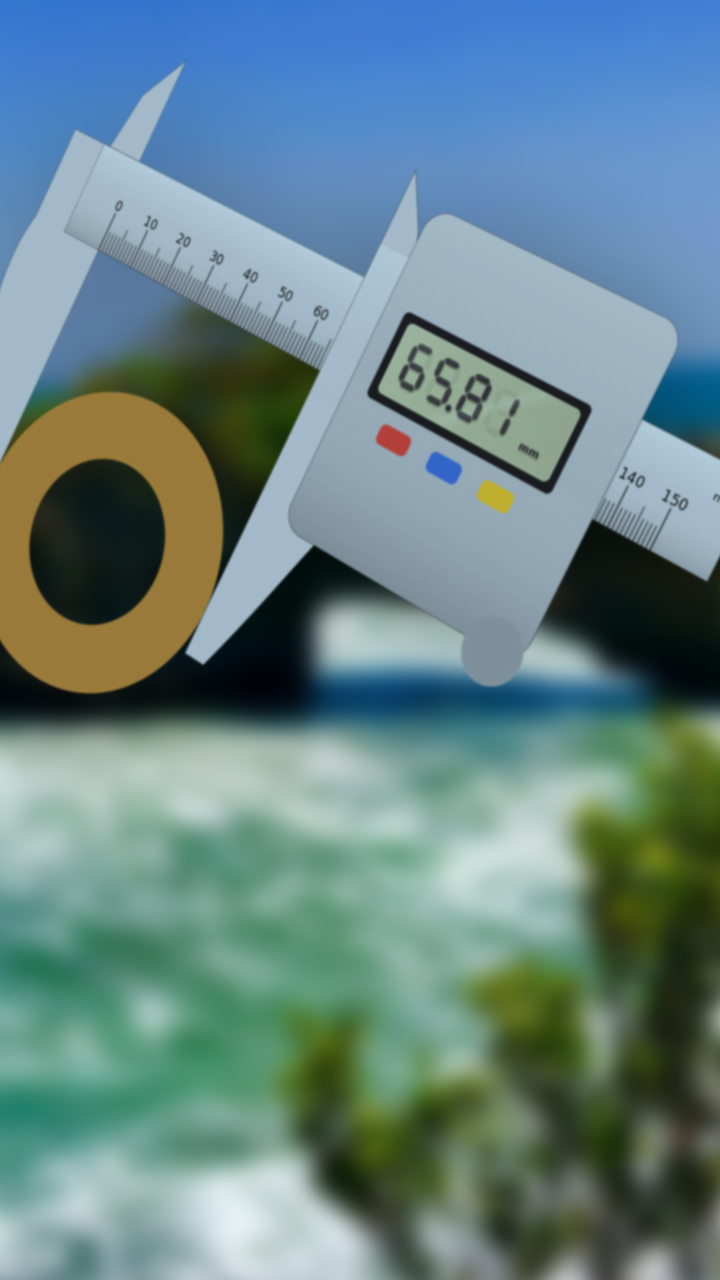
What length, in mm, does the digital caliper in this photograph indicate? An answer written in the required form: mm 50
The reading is mm 65.81
